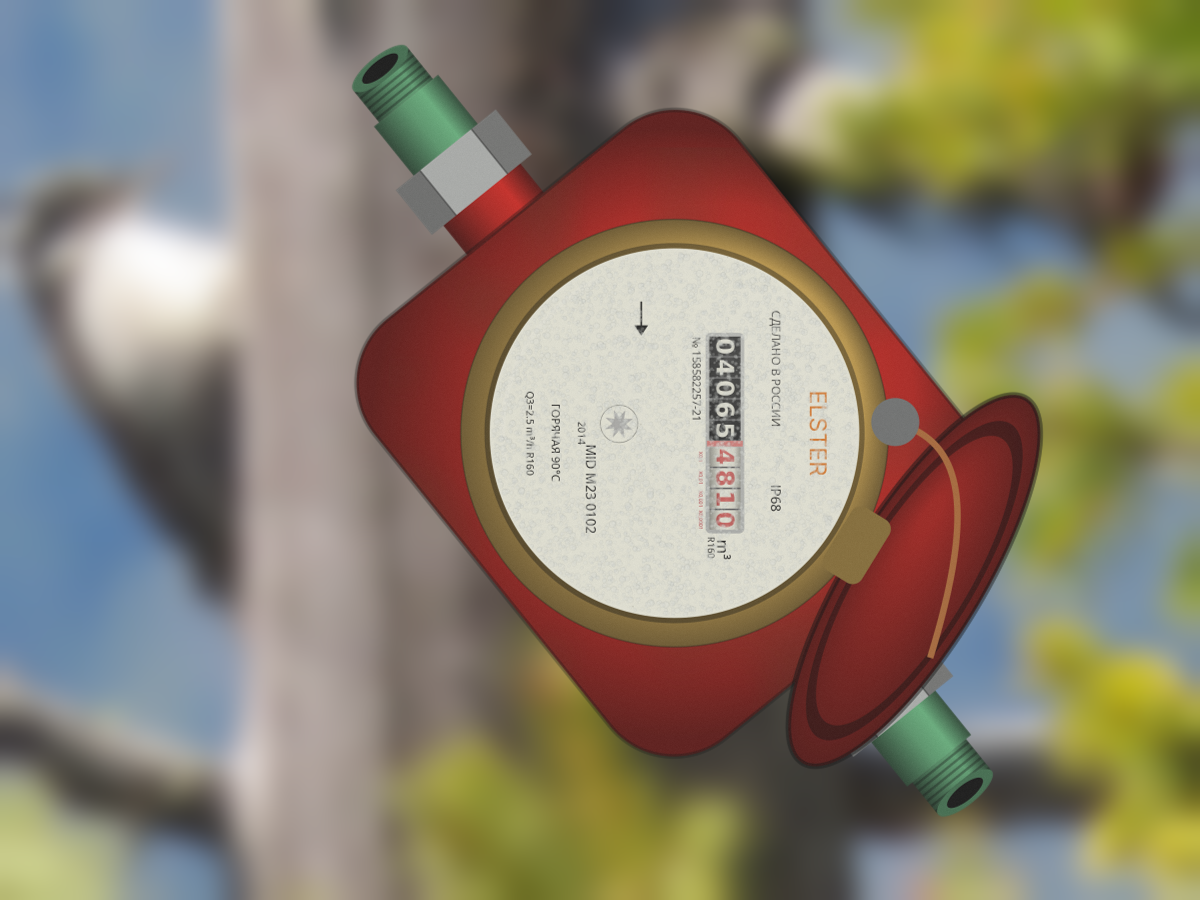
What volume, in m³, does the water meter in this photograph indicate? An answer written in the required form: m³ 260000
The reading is m³ 4065.4810
